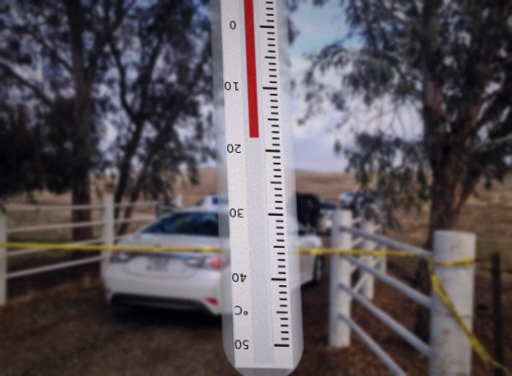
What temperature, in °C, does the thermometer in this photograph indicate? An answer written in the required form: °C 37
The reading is °C 18
